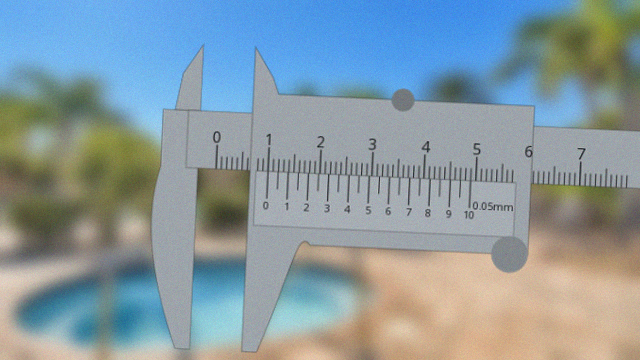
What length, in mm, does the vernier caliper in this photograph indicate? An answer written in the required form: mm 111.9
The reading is mm 10.0
